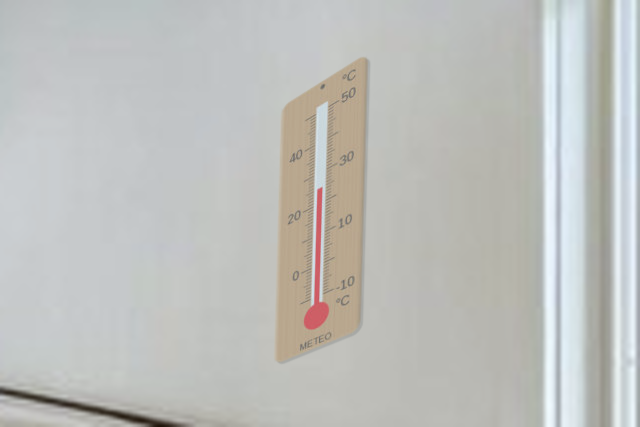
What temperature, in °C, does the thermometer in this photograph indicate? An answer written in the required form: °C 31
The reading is °C 25
